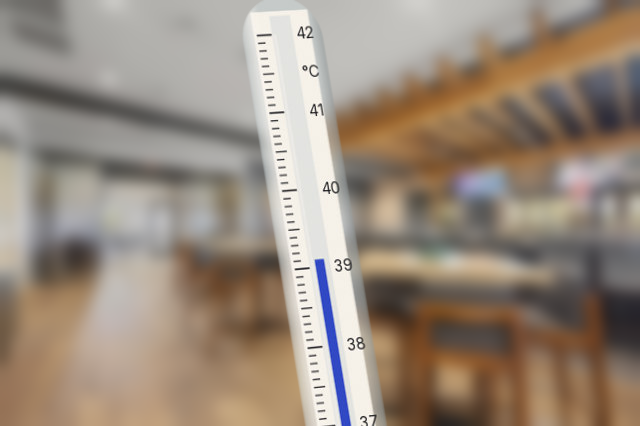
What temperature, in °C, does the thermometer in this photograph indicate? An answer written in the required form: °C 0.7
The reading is °C 39.1
